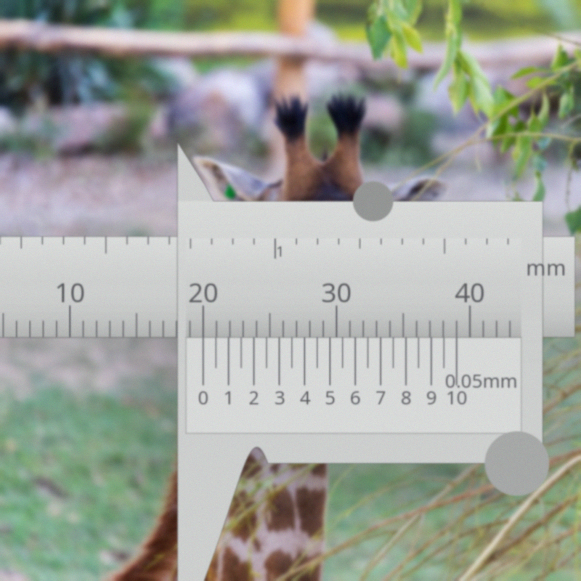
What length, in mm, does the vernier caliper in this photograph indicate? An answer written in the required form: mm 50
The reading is mm 20.0
